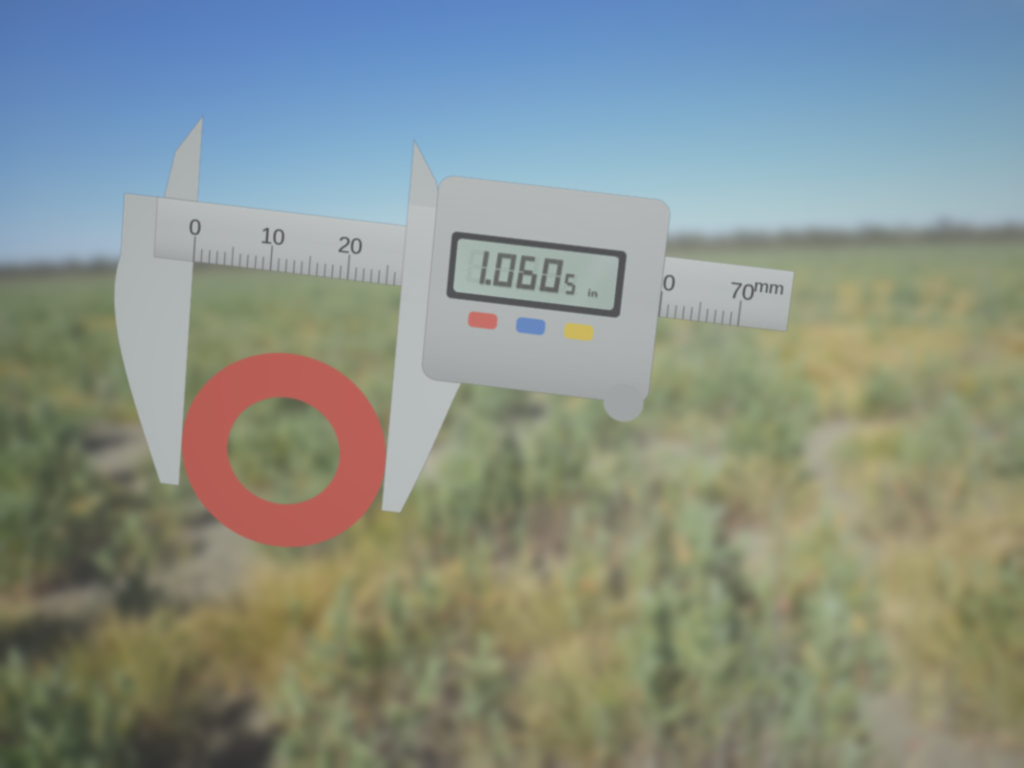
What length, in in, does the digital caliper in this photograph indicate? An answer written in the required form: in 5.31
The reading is in 1.0605
